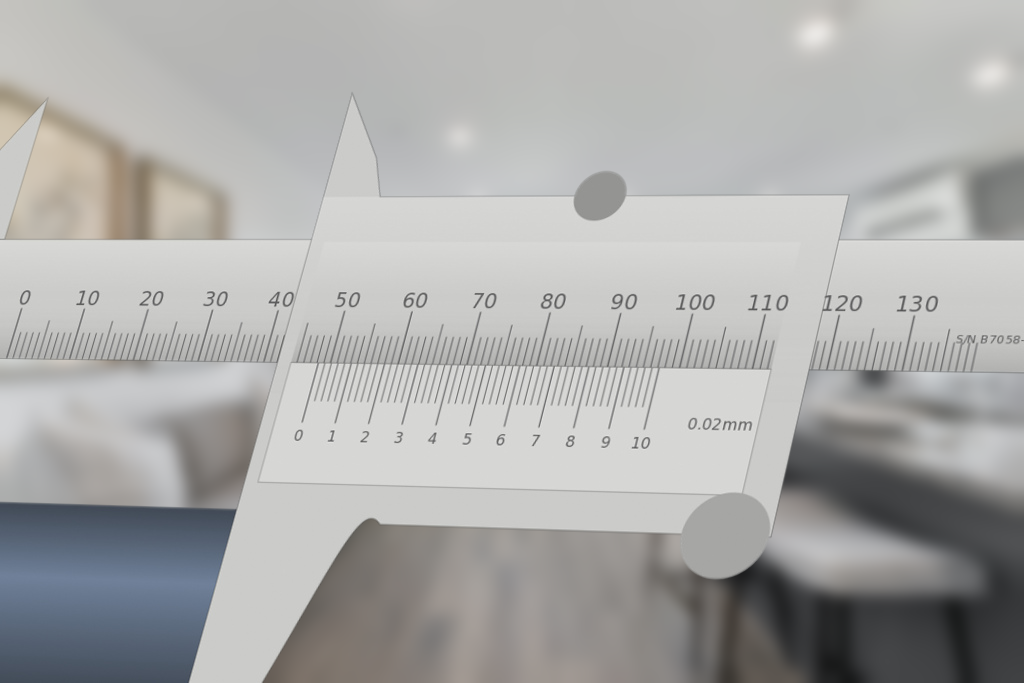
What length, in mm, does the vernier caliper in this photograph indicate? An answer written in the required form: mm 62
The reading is mm 48.2
